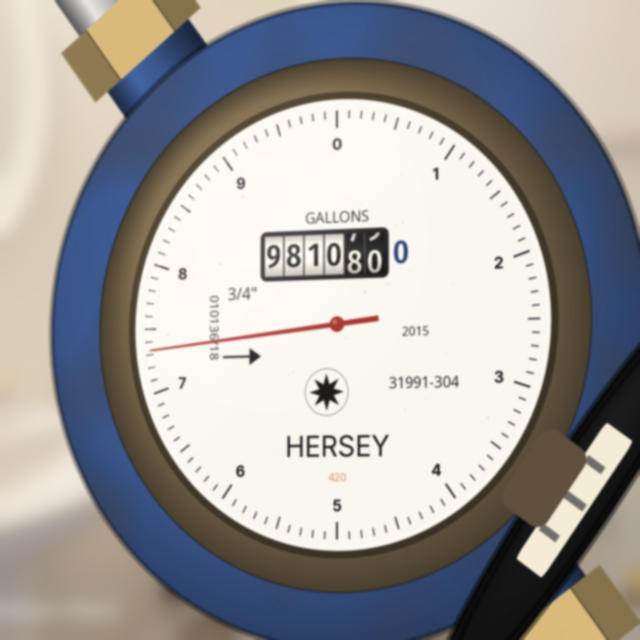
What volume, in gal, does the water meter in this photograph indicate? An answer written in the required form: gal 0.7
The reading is gal 9810797.3
